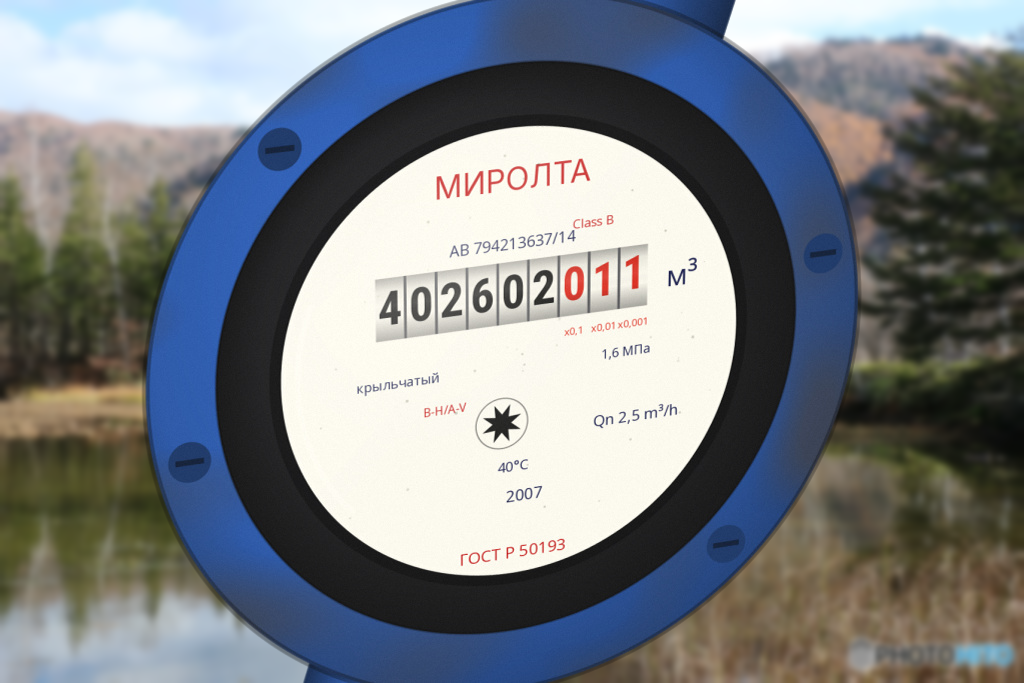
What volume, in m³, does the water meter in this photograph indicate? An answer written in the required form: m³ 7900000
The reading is m³ 402602.011
